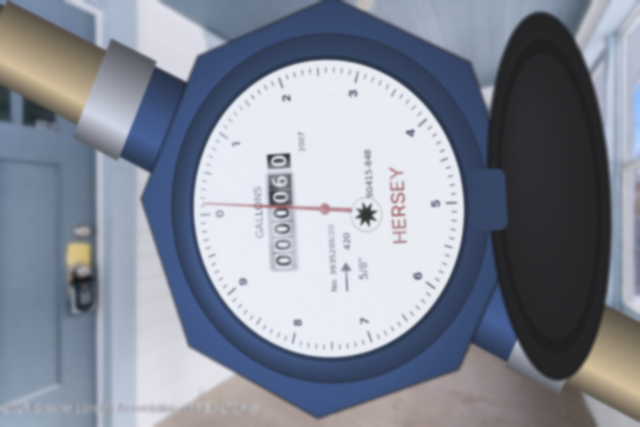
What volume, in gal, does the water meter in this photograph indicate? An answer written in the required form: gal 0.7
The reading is gal 60.1
